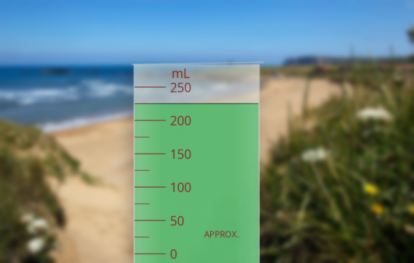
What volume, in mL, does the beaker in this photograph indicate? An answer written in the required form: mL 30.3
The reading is mL 225
